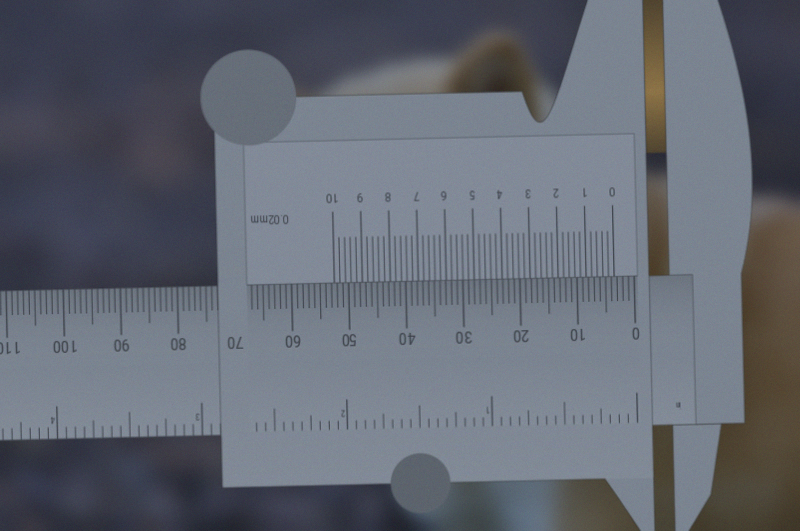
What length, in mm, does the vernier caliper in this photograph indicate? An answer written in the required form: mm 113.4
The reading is mm 3.5
